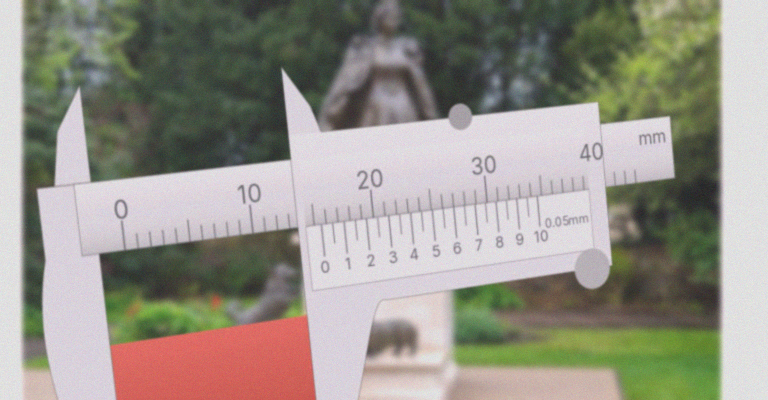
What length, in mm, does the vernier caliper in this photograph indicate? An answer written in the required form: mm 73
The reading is mm 15.6
